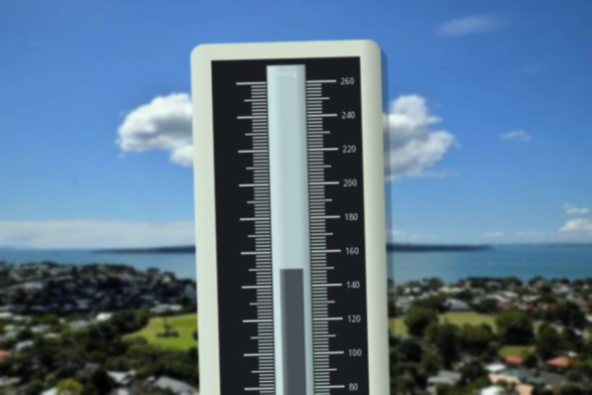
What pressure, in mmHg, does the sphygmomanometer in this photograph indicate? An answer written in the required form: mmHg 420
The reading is mmHg 150
